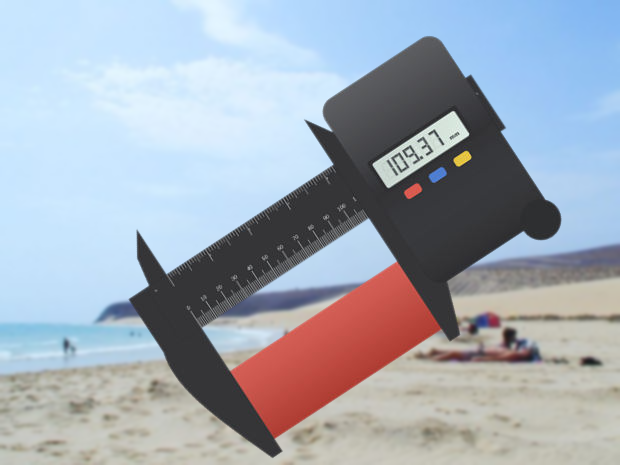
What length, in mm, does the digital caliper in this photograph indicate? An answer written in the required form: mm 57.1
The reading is mm 109.37
